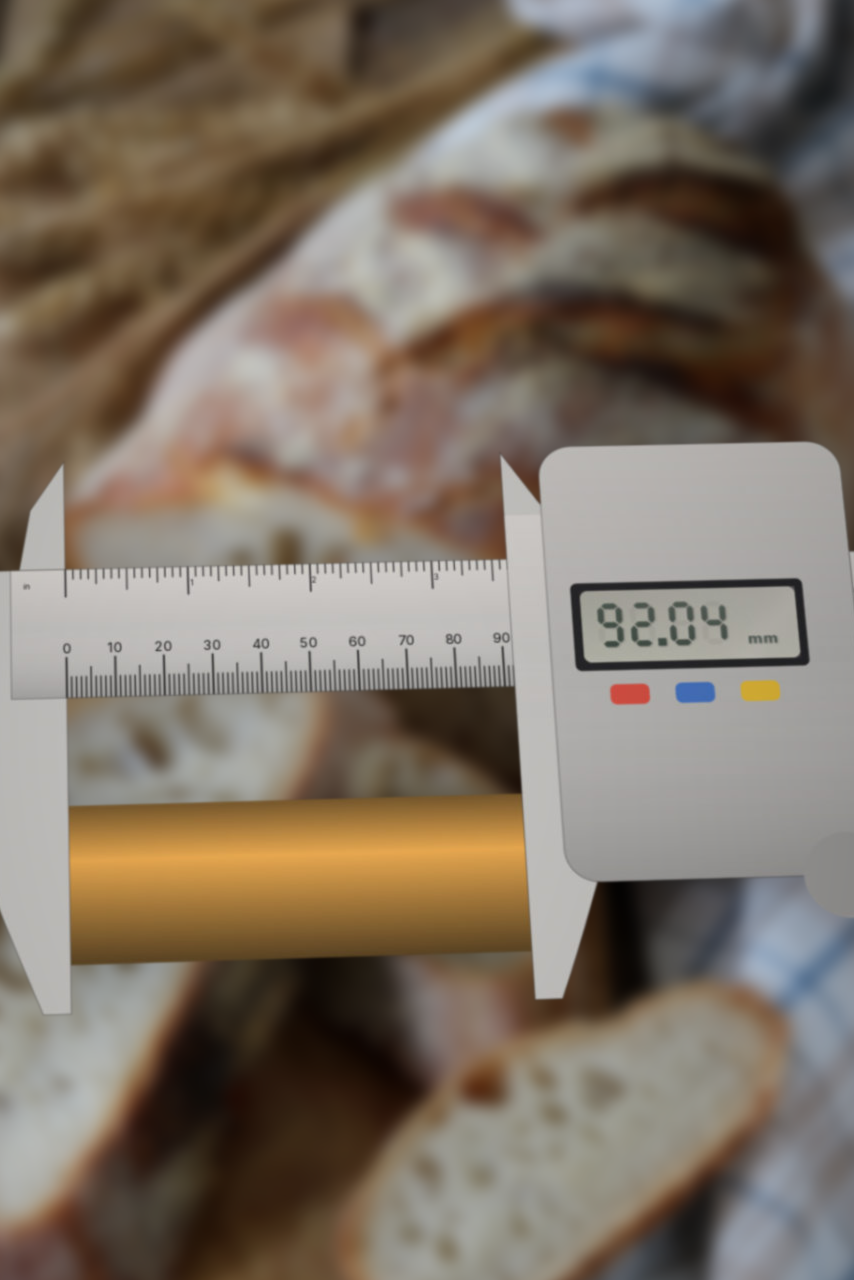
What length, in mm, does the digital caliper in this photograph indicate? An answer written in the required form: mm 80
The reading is mm 92.04
